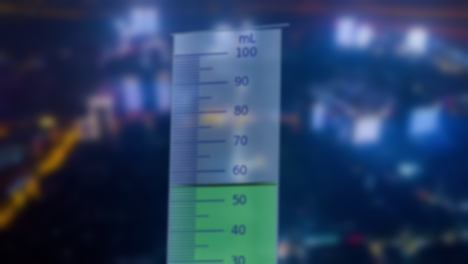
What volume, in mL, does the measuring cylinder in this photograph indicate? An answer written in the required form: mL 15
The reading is mL 55
